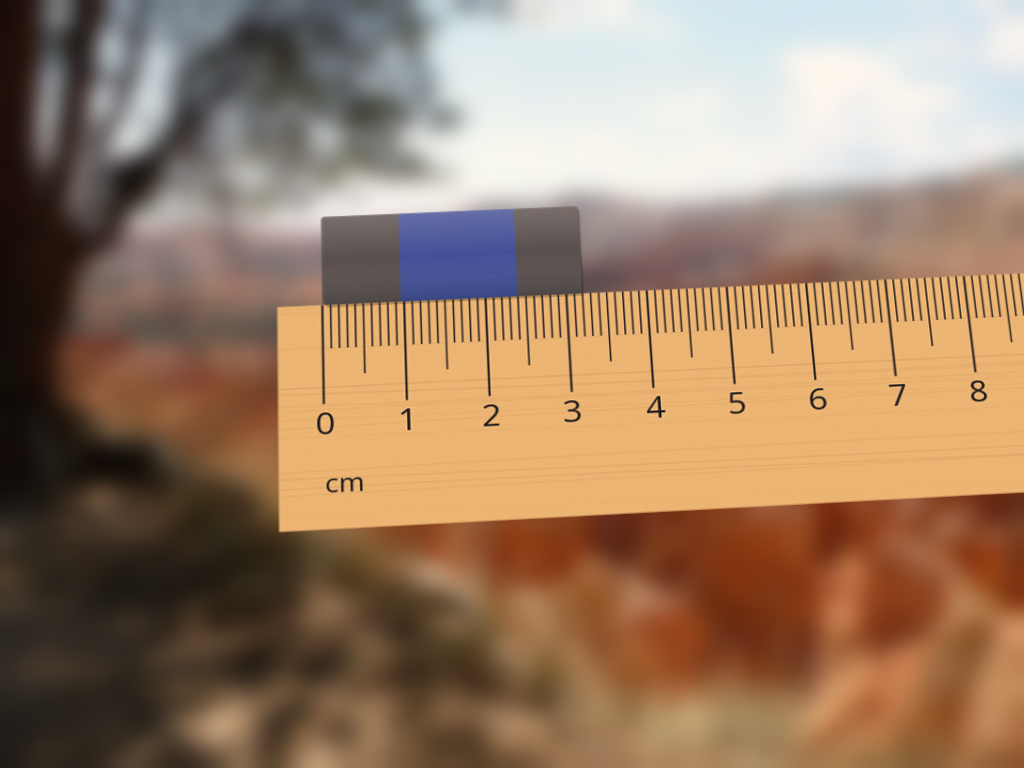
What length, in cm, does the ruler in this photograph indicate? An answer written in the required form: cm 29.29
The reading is cm 3.2
